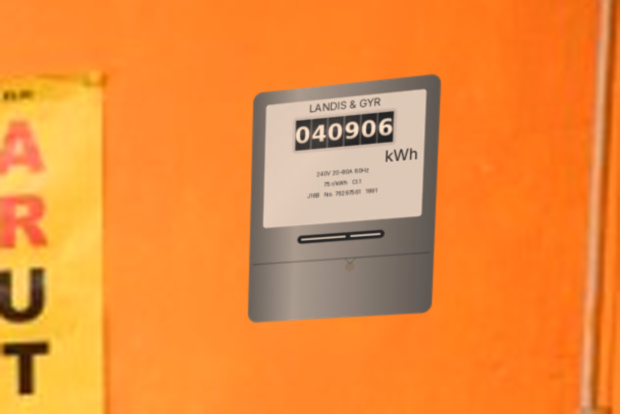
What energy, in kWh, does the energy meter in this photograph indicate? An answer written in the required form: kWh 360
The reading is kWh 40906
